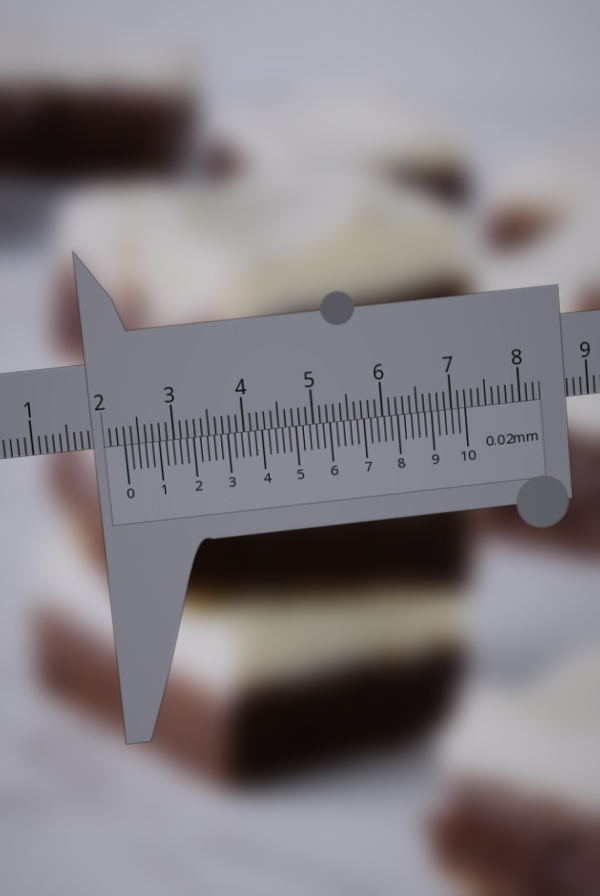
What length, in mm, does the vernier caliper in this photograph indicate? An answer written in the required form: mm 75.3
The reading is mm 23.0
